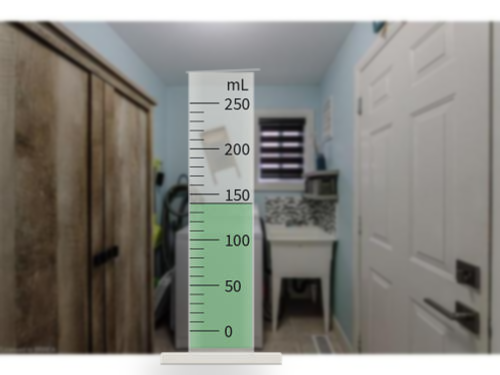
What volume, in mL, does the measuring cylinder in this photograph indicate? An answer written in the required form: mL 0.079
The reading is mL 140
